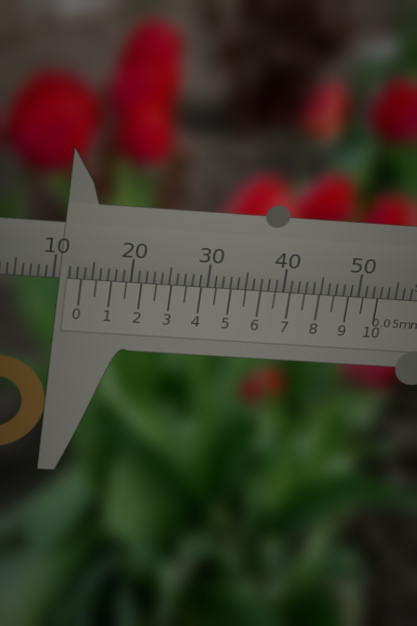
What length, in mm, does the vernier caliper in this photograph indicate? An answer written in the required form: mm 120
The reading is mm 13.6
